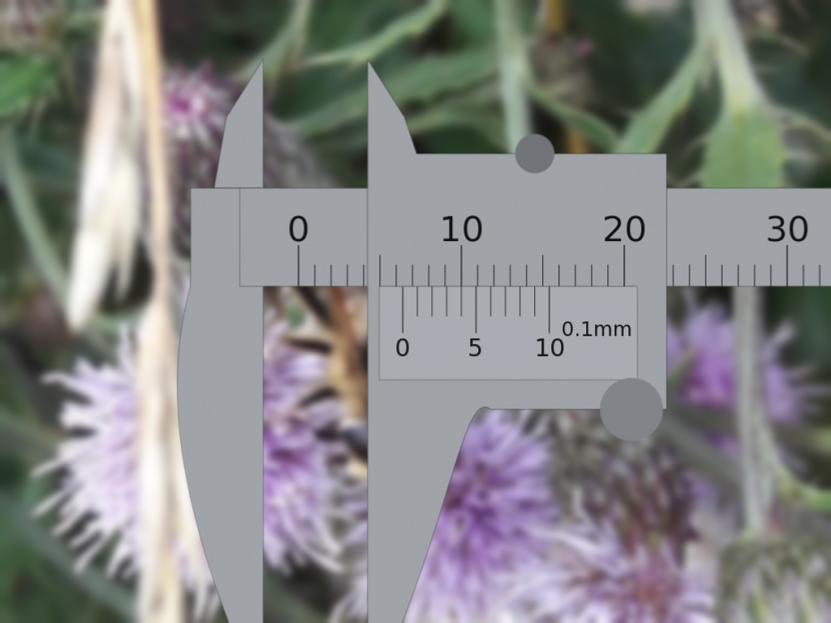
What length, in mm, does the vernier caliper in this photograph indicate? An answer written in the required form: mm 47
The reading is mm 6.4
